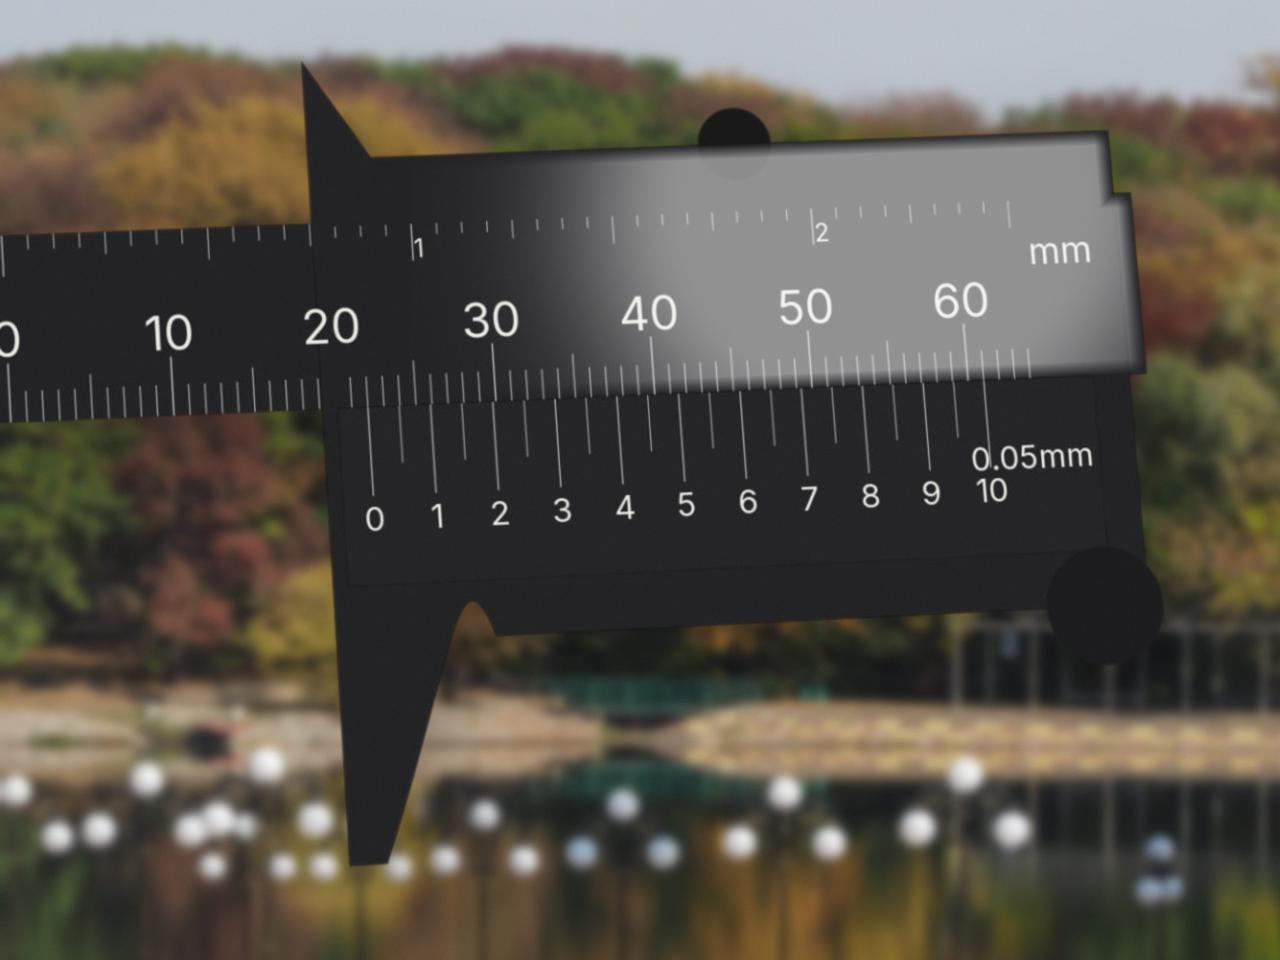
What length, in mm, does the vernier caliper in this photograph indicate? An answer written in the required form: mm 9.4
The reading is mm 22.0
